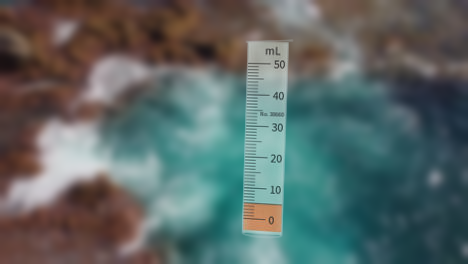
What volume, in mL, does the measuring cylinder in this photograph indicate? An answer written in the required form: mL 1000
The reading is mL 5
